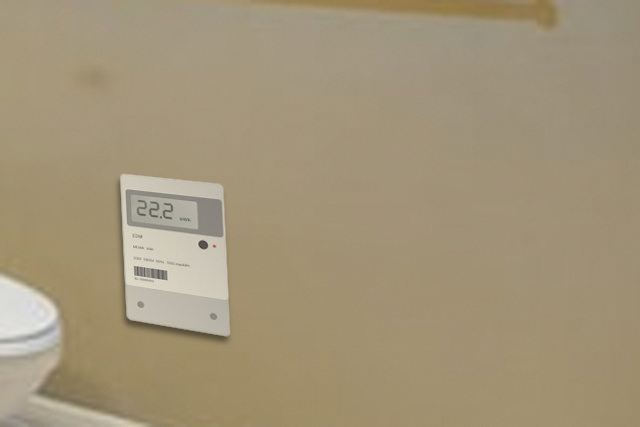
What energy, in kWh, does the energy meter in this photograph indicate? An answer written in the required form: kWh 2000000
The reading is kWh 22.2
